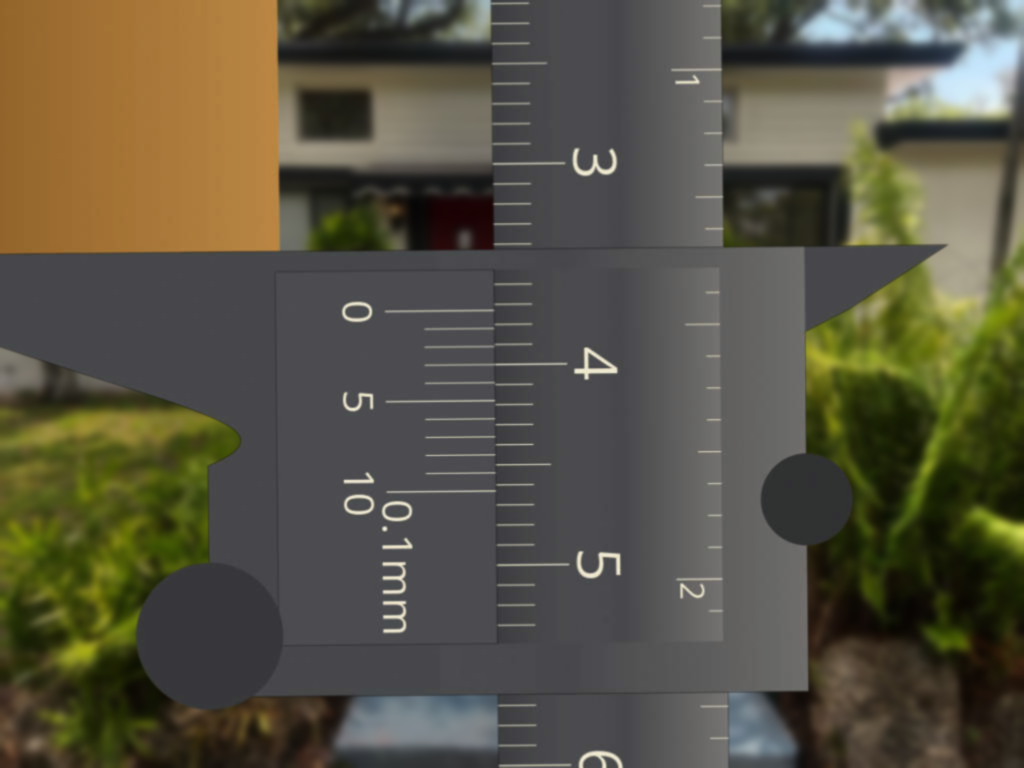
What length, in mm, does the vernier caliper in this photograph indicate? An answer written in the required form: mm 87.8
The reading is mm 37.3
